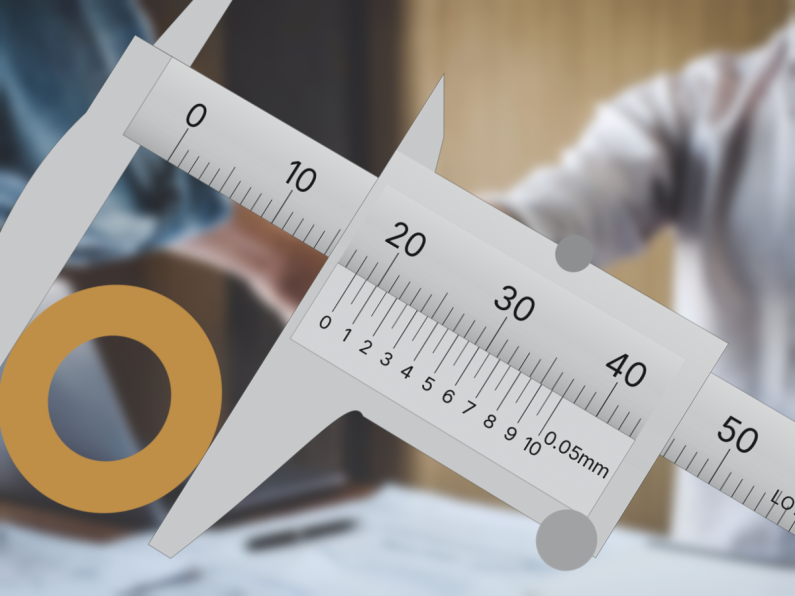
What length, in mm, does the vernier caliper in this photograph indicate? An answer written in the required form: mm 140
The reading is mm 18.0
